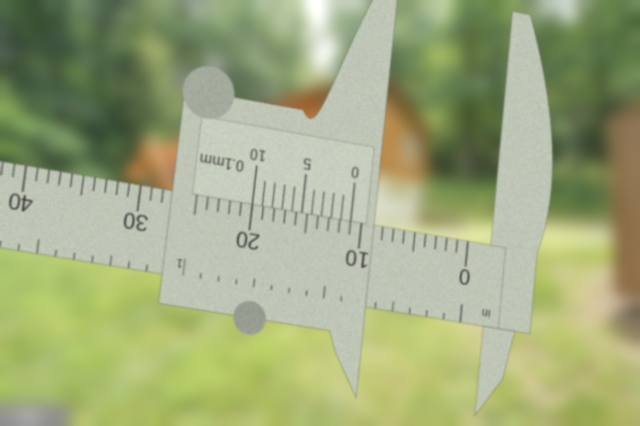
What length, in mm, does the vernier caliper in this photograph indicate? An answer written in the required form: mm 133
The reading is mm 11.0
